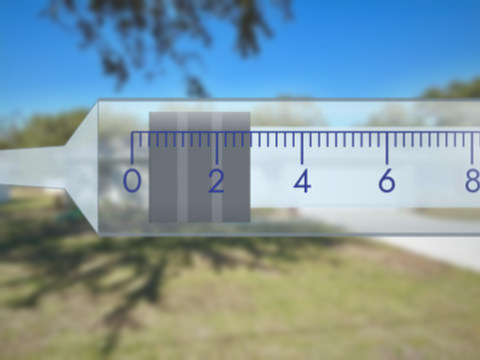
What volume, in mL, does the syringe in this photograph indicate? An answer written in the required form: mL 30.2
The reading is mL 0.4
